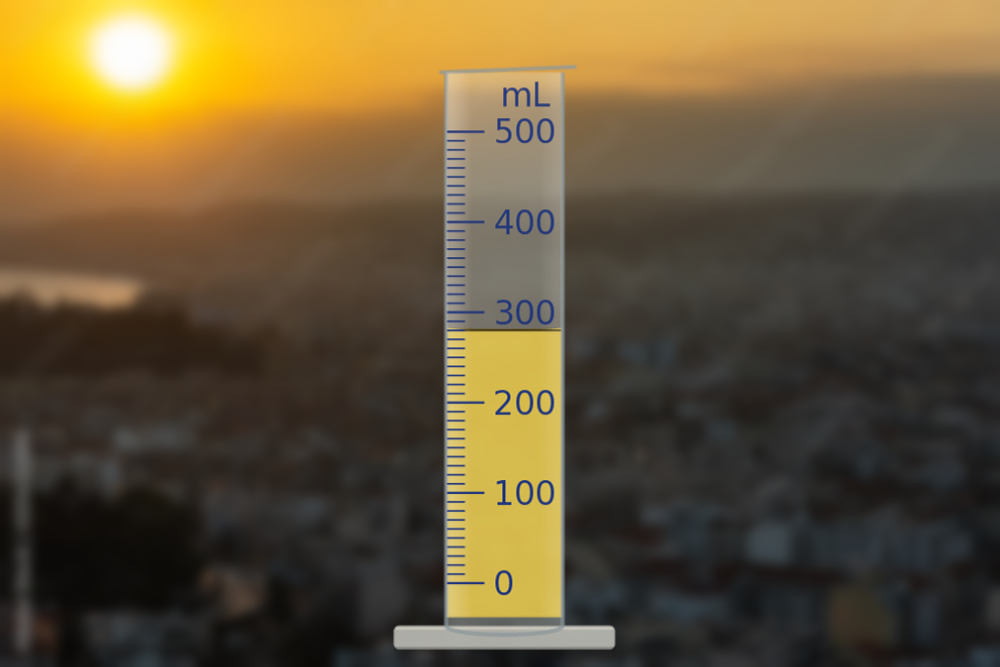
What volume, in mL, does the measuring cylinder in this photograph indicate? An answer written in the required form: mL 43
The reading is mL 280
